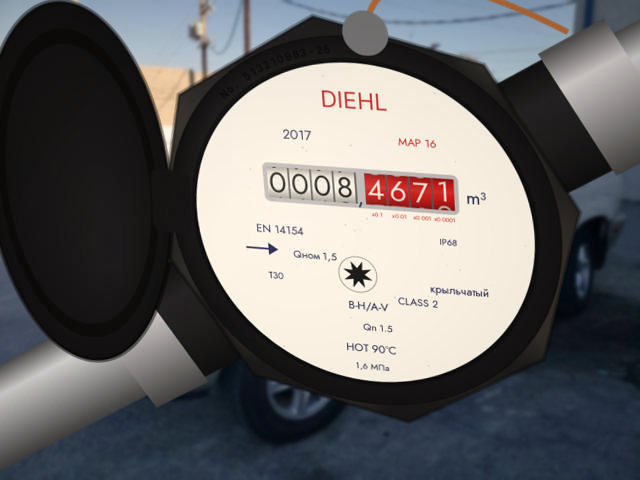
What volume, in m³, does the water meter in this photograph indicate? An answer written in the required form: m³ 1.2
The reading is m³ 8.4671
